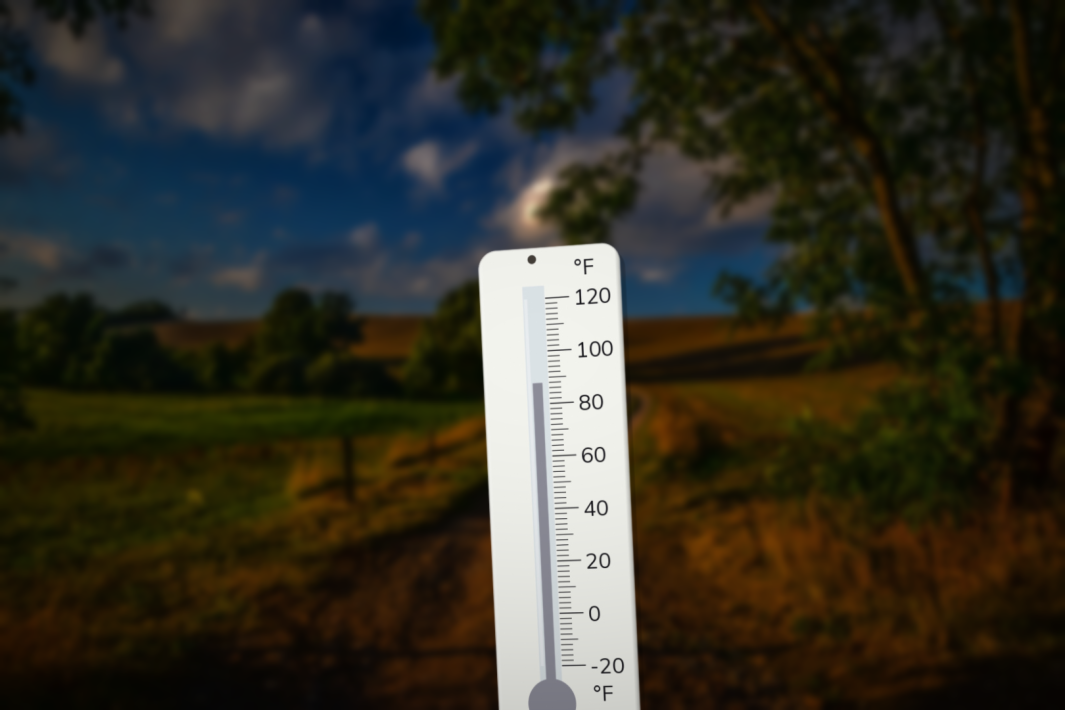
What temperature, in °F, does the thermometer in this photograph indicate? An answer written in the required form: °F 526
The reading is °F 88
